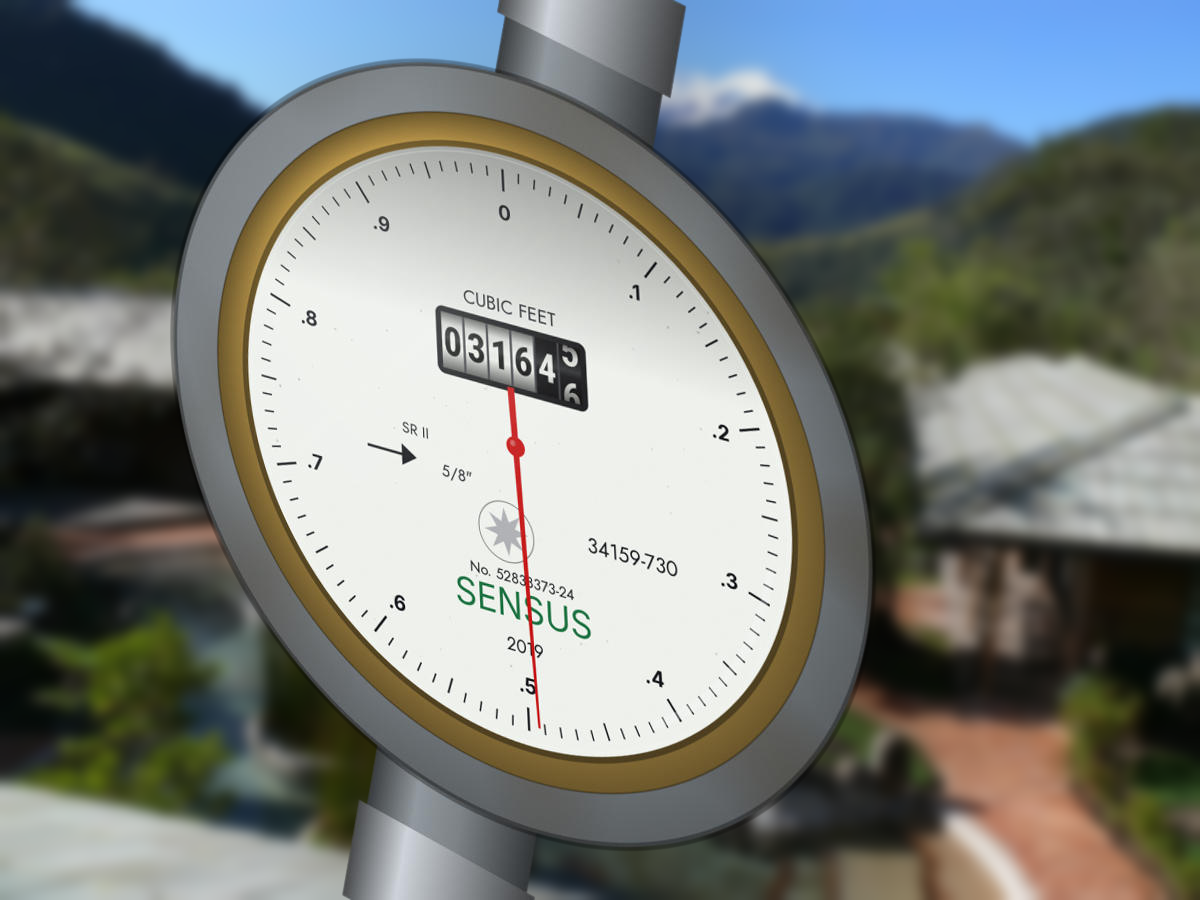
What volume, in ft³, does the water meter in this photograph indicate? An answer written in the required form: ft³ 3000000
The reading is ft³ 31645.49
